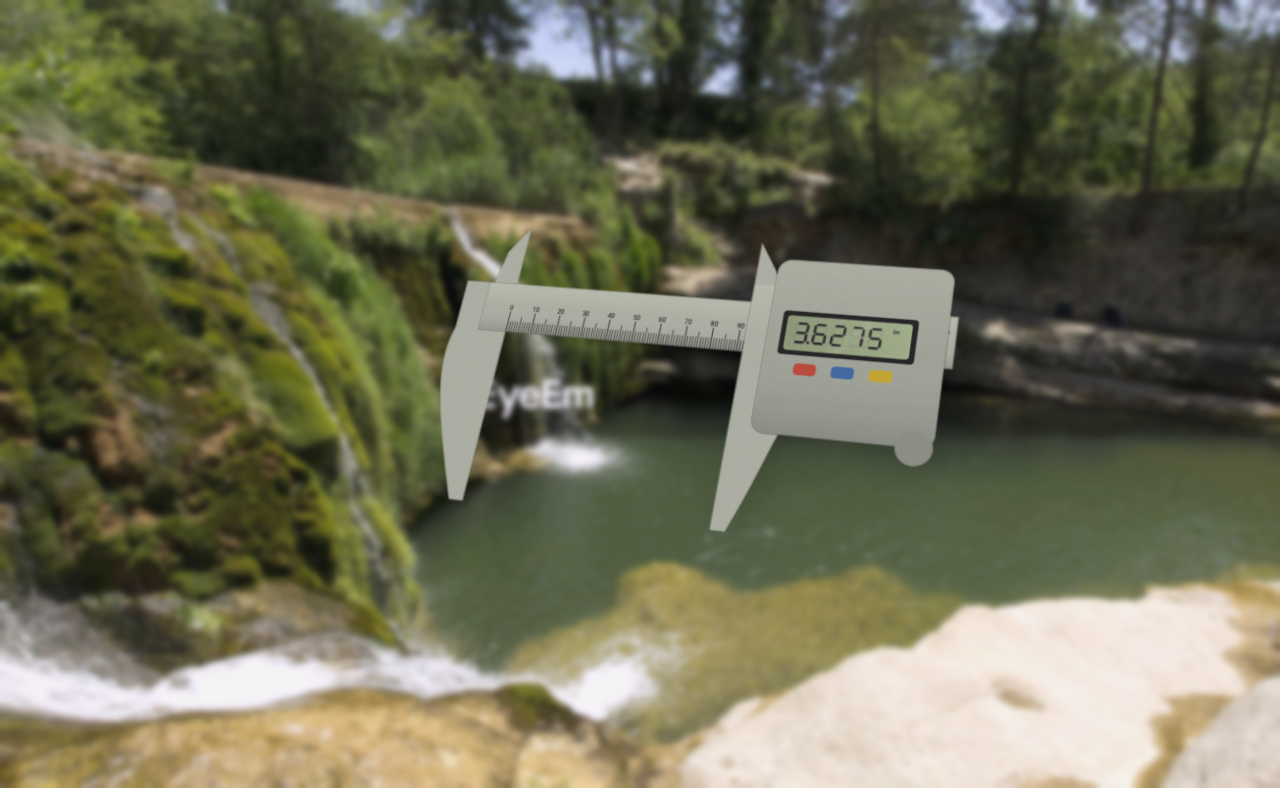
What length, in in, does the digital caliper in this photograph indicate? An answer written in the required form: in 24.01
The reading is in 3.6275
